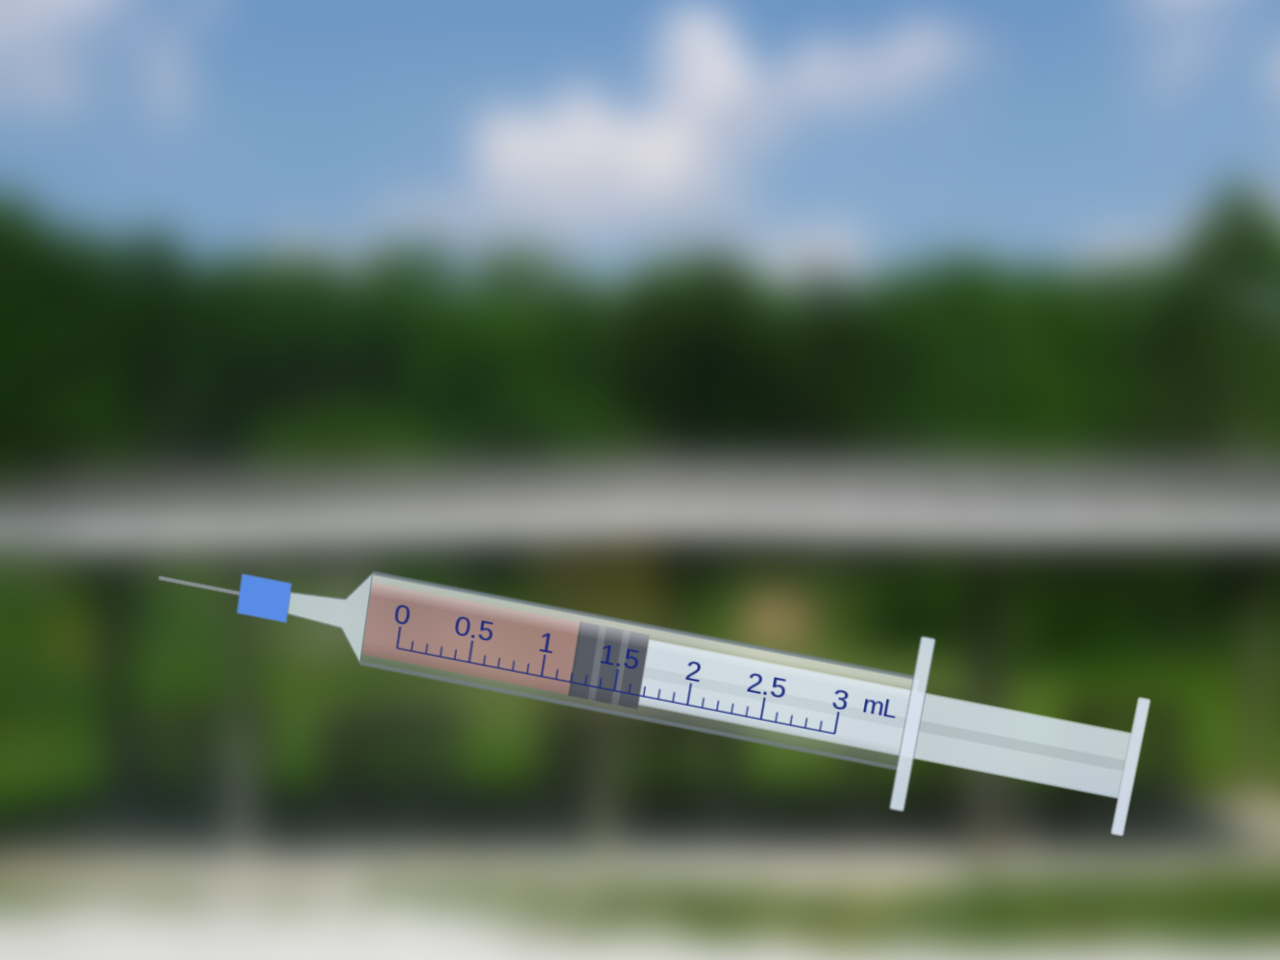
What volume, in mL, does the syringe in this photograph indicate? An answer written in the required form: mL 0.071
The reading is mL 1.2
